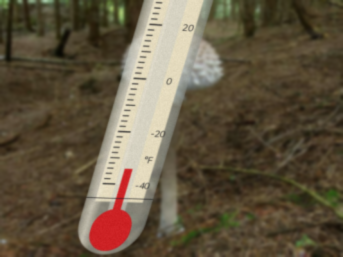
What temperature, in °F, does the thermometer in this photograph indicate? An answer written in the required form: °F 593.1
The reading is °F -34
